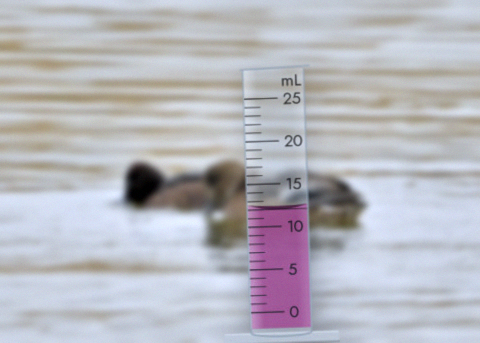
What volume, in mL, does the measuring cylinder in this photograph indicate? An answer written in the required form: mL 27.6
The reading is mL 12
